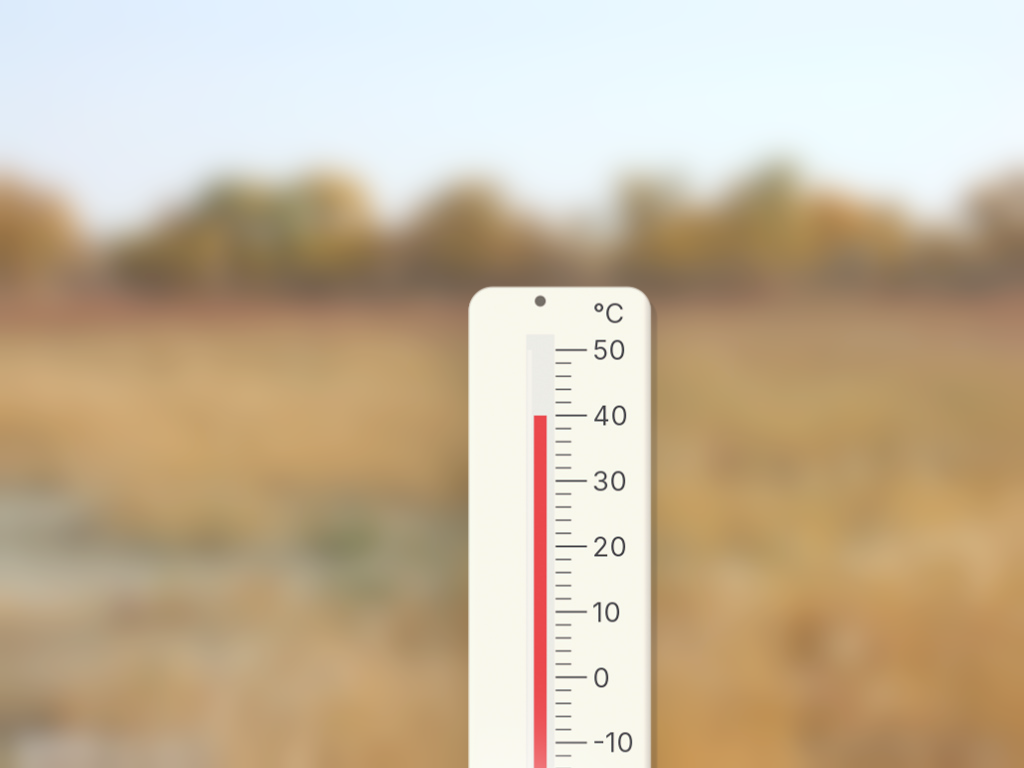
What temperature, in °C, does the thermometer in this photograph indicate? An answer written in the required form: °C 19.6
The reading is °C 40
